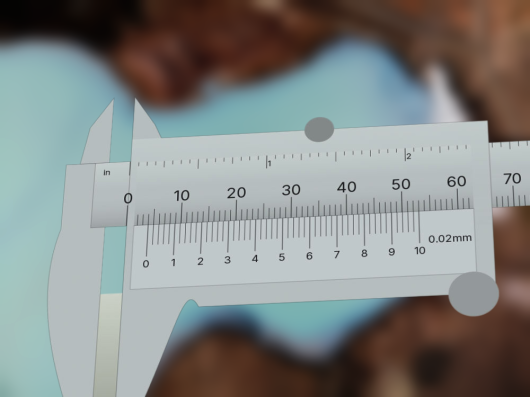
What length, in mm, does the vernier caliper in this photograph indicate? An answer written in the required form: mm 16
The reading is mm 4.0
